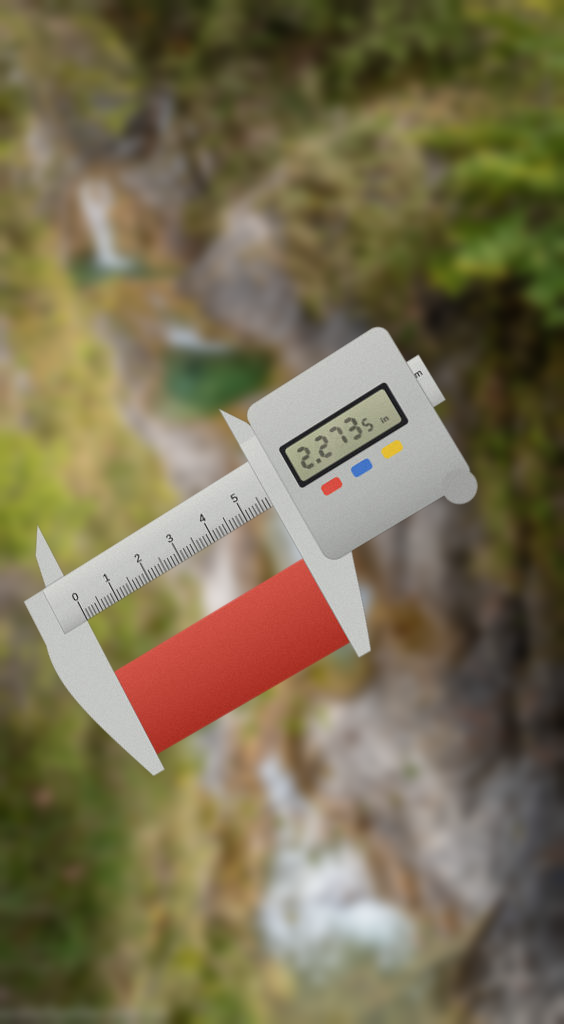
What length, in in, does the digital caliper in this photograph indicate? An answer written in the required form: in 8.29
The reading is in 2.2735
